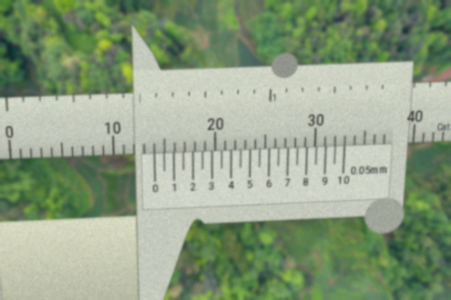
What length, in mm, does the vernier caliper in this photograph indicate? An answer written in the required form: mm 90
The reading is mm 14.0
